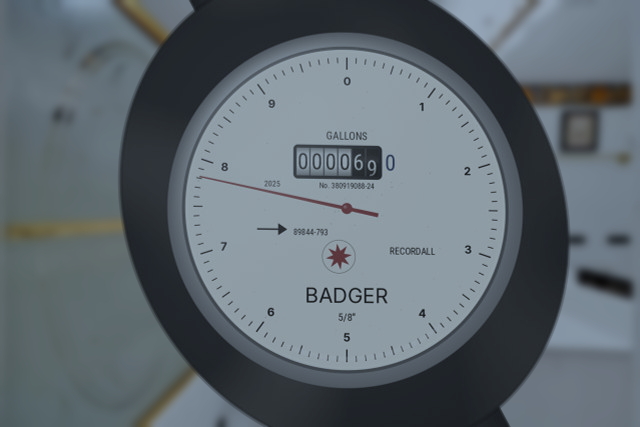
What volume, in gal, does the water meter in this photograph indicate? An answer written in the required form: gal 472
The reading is gal 687.8
